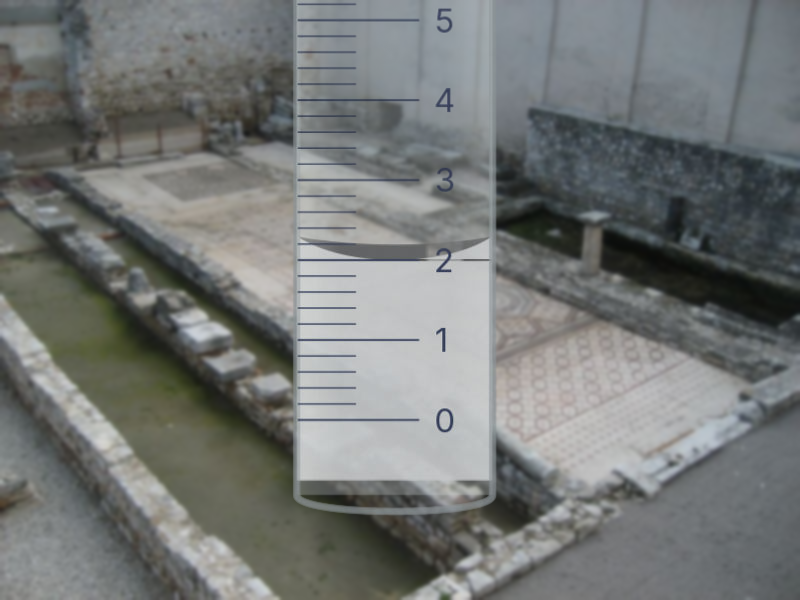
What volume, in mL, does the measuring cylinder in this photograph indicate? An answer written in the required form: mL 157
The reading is mL 2
